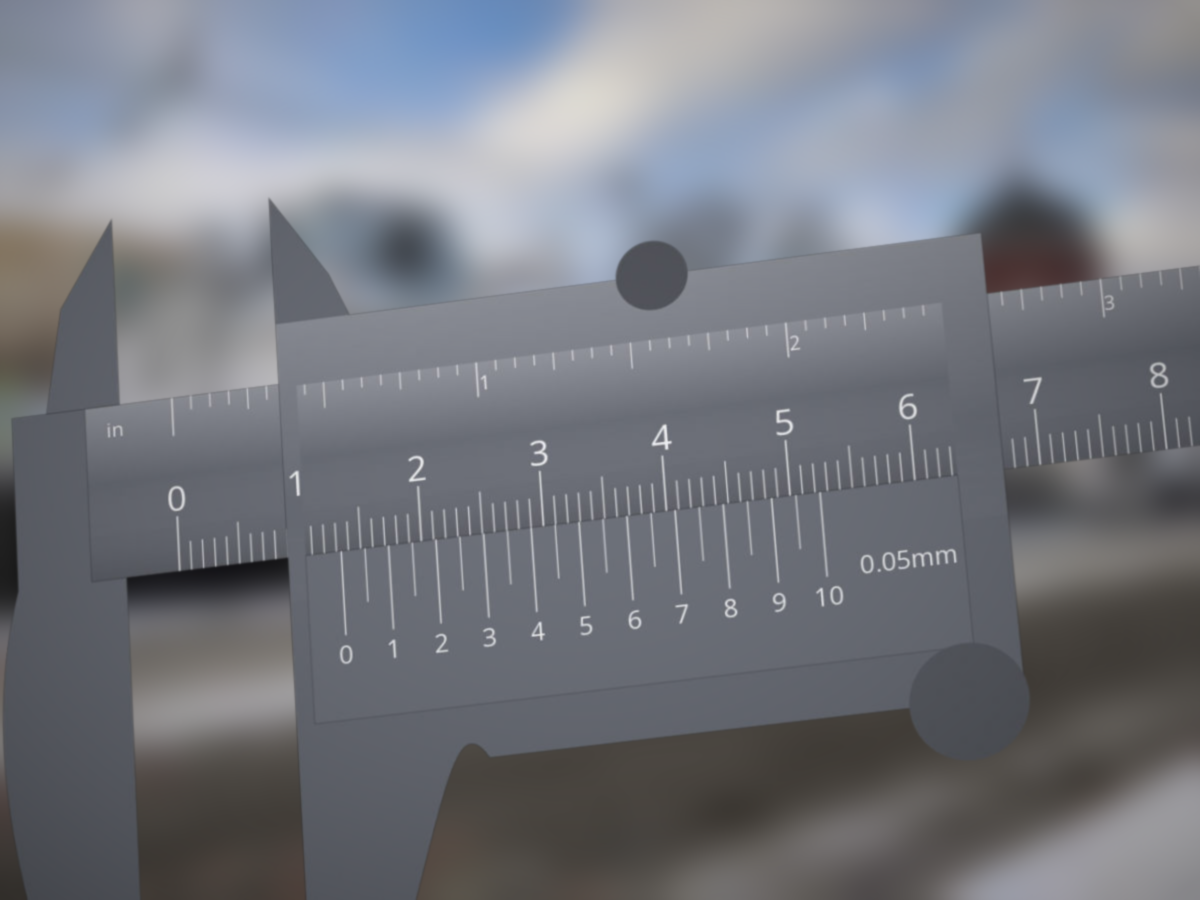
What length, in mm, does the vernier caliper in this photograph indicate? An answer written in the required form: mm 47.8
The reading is mm 13.4
